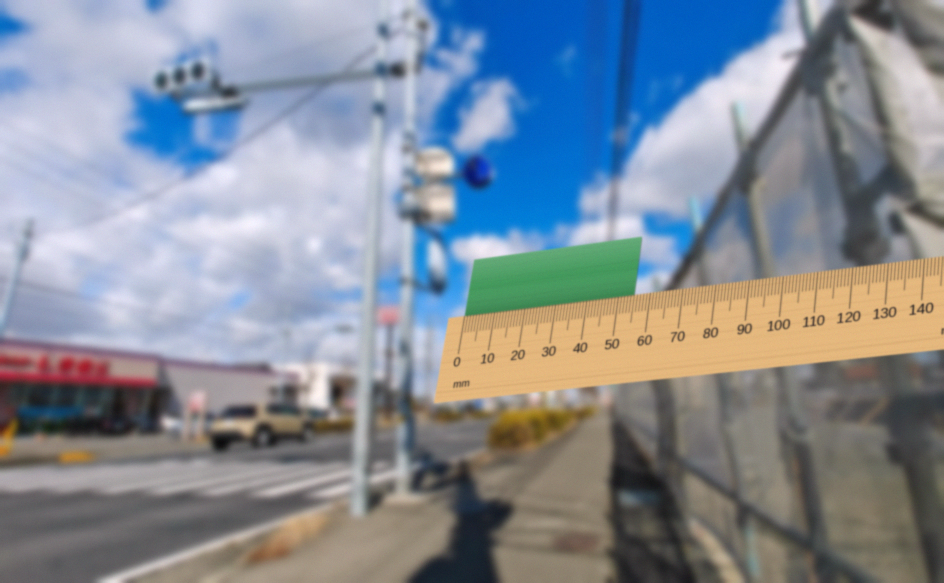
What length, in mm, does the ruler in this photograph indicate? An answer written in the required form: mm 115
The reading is mm 55
